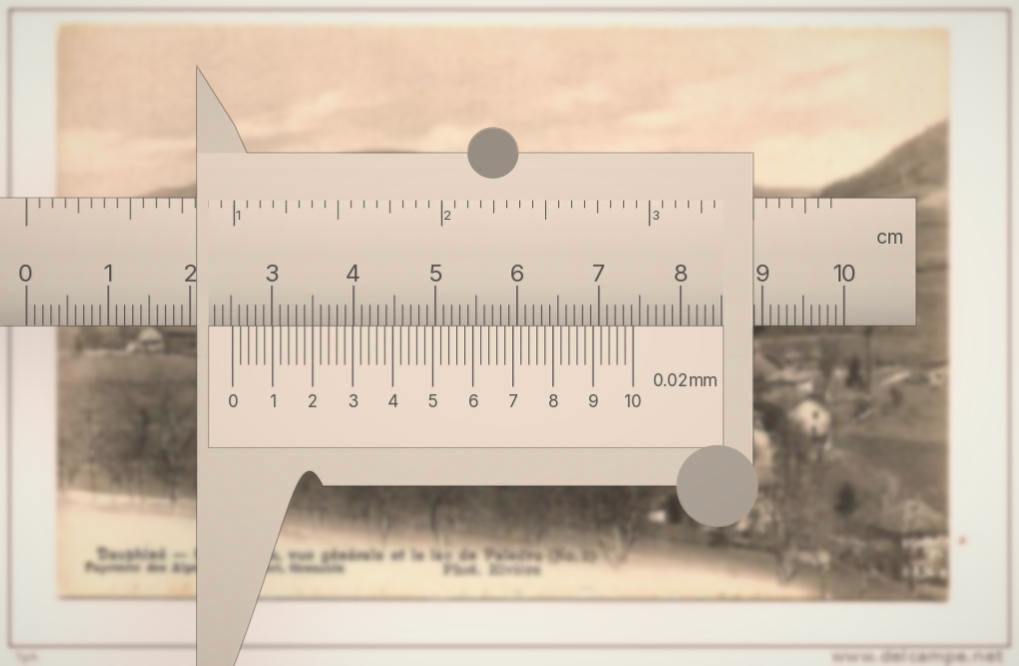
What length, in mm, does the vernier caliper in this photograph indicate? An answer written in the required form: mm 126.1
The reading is mm 25.2
